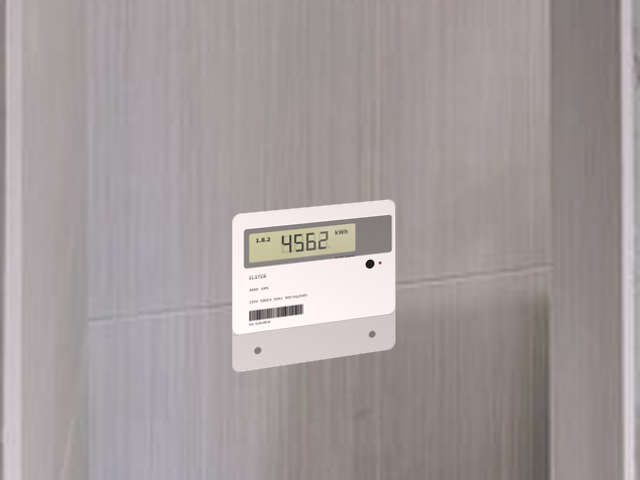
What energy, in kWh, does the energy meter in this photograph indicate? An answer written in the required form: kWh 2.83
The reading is kWh 4562
